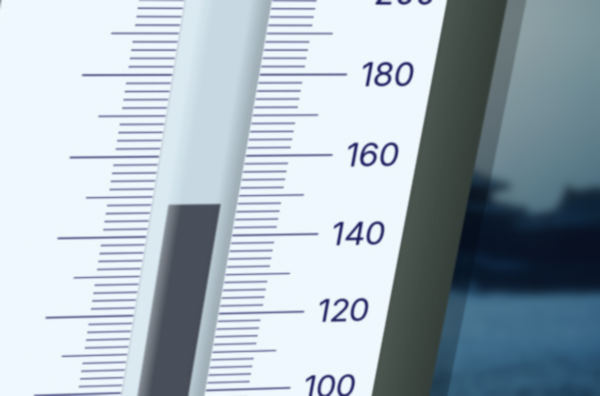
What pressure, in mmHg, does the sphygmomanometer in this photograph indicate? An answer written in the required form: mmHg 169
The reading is mmHg 148
